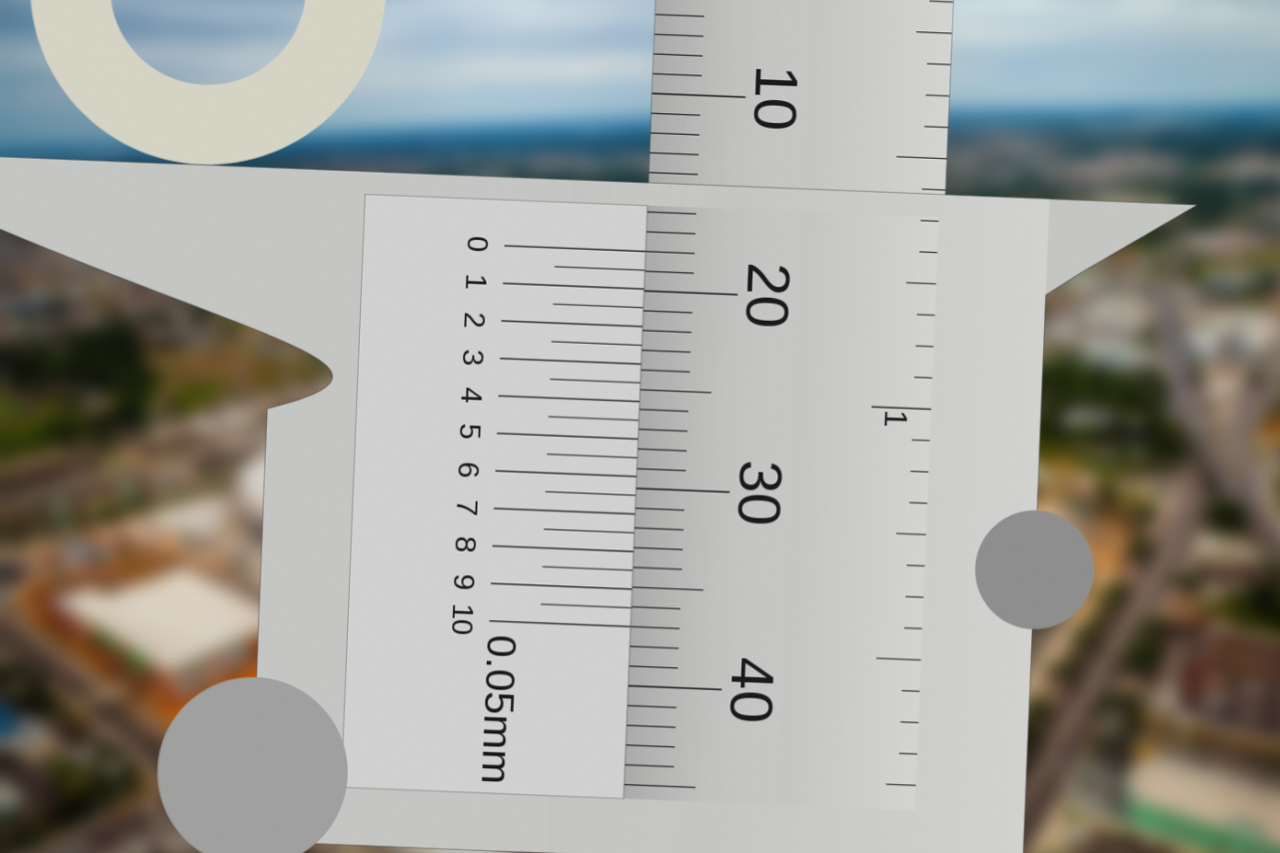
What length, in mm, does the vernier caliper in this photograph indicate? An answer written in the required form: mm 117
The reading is mm 18.0
